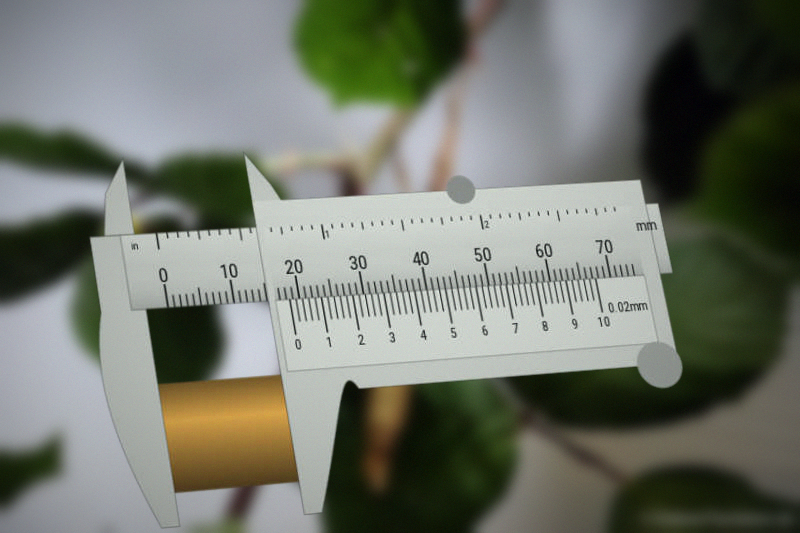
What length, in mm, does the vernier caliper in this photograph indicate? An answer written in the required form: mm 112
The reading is mm 18.5
